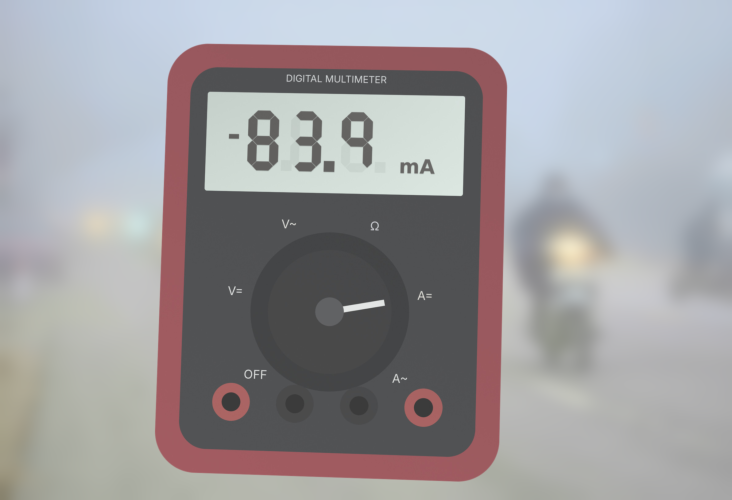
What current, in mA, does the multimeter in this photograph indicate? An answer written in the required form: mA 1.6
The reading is mA -83.9
